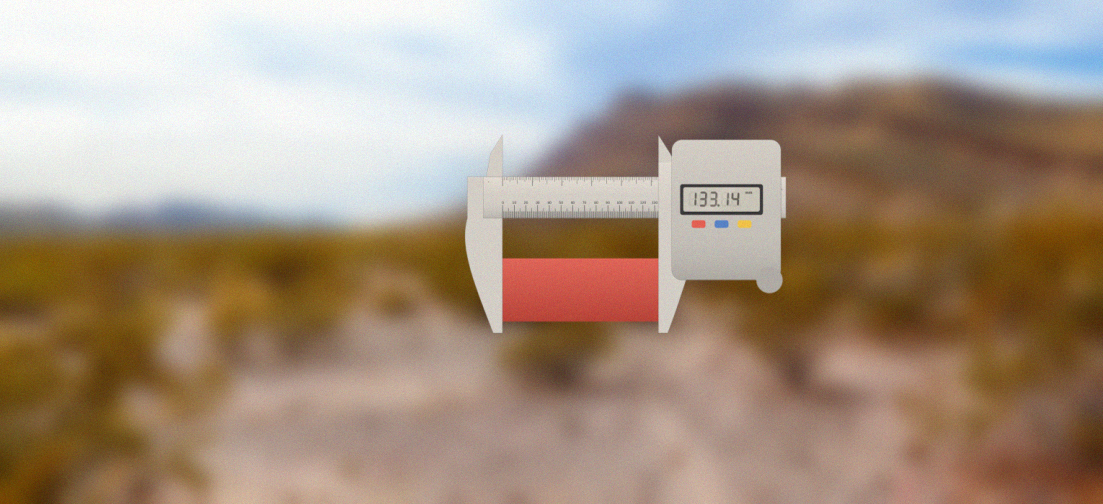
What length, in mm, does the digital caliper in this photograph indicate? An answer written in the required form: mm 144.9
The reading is mm 133.14
